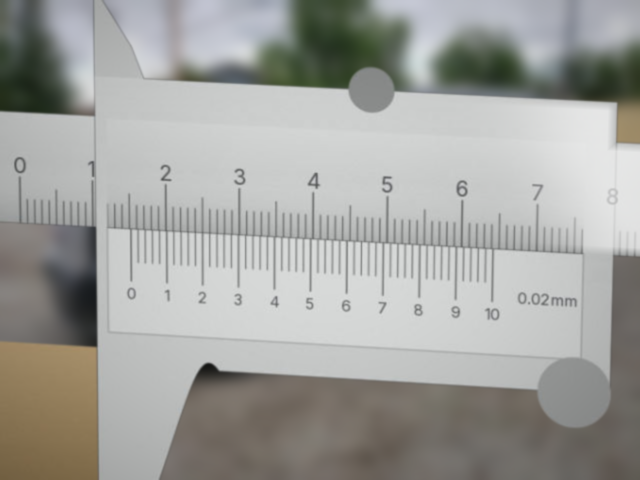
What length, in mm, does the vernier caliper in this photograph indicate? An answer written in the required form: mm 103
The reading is mm 15.2
